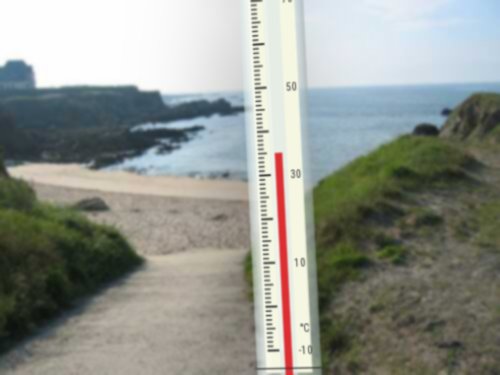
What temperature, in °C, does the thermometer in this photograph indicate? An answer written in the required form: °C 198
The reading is °C 35
